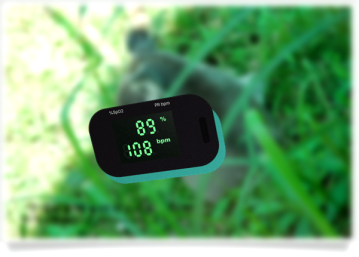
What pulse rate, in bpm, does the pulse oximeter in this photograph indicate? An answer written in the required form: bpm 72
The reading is bpm 108
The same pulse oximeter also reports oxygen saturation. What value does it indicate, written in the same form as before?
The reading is % 89
